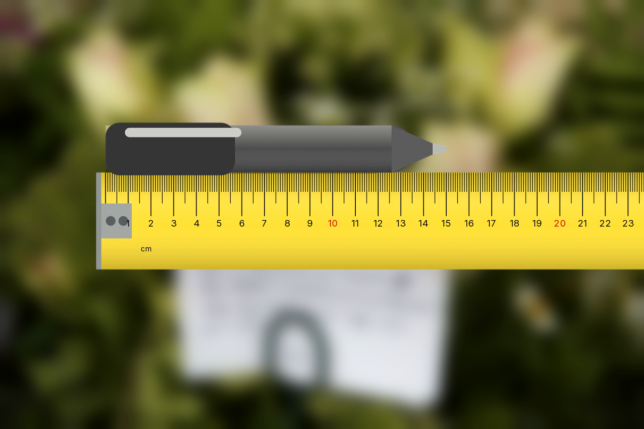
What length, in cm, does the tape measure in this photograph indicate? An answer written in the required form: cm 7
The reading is cm 15
